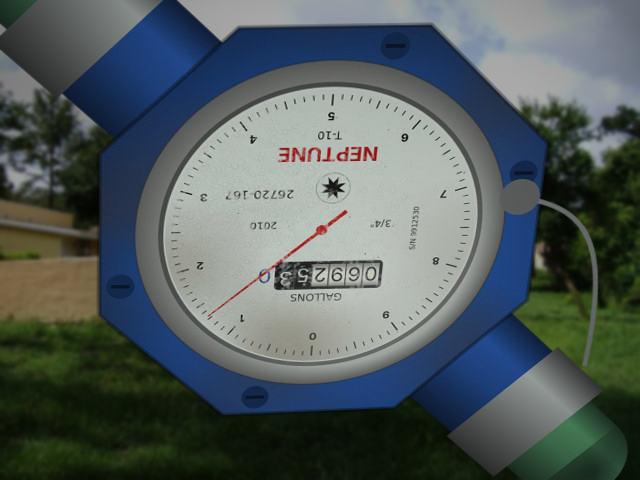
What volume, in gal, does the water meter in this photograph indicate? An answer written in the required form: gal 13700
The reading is gal 692531.3
